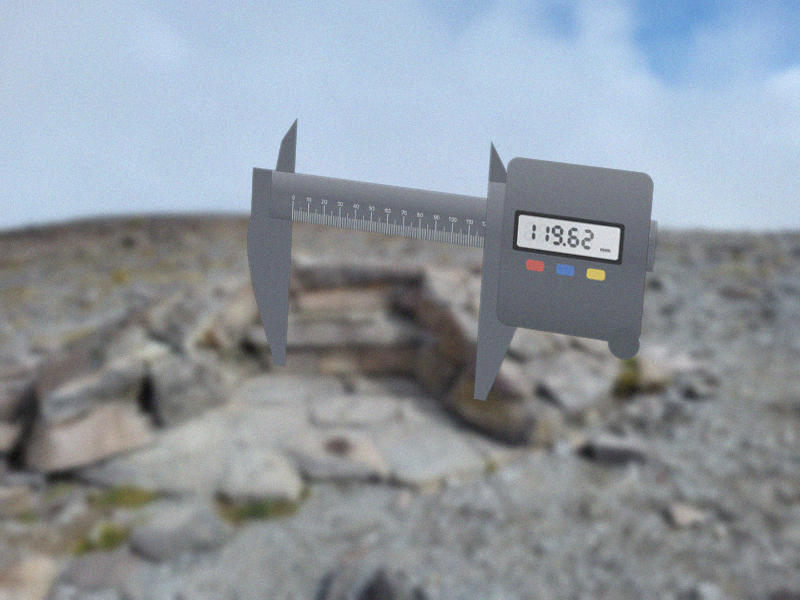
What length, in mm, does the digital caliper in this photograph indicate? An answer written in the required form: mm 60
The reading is mm 119.62
